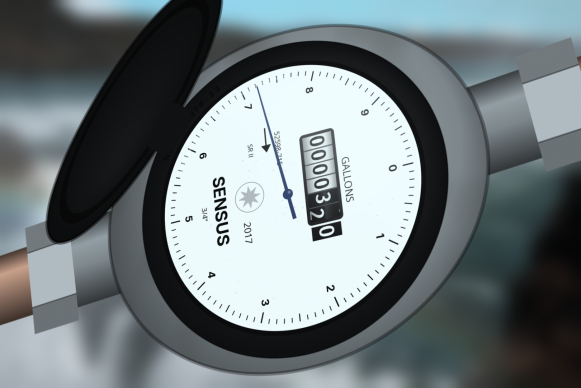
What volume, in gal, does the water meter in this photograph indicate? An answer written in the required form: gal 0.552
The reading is gal 317.2
